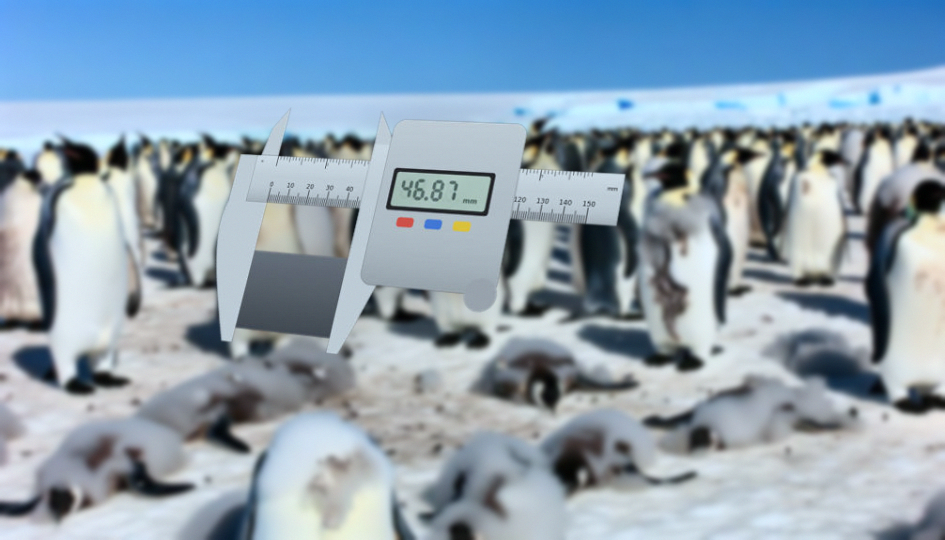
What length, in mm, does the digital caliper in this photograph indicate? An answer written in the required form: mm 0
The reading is mm 46.87
